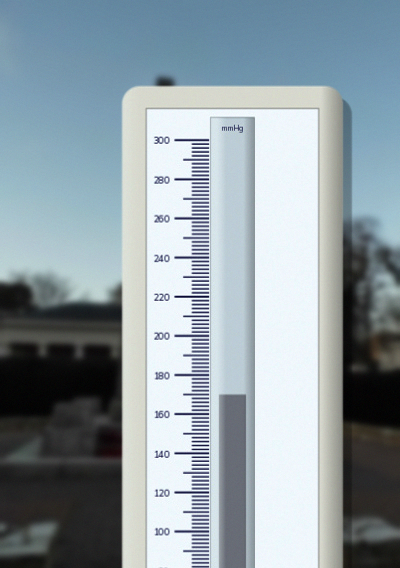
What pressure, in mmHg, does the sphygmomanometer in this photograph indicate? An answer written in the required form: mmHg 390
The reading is mmHg 170
